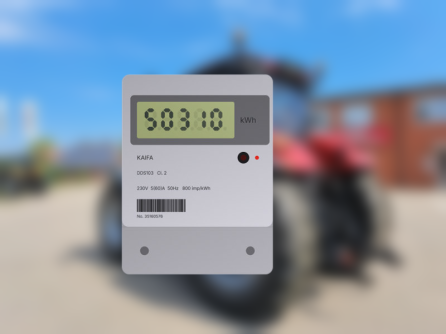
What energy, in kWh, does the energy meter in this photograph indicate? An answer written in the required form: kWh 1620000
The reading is kWh 50310
